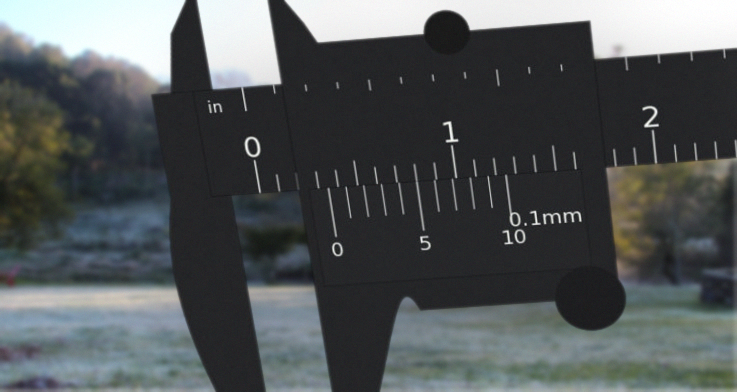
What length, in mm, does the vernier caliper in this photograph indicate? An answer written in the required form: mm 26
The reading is mm 3.5
